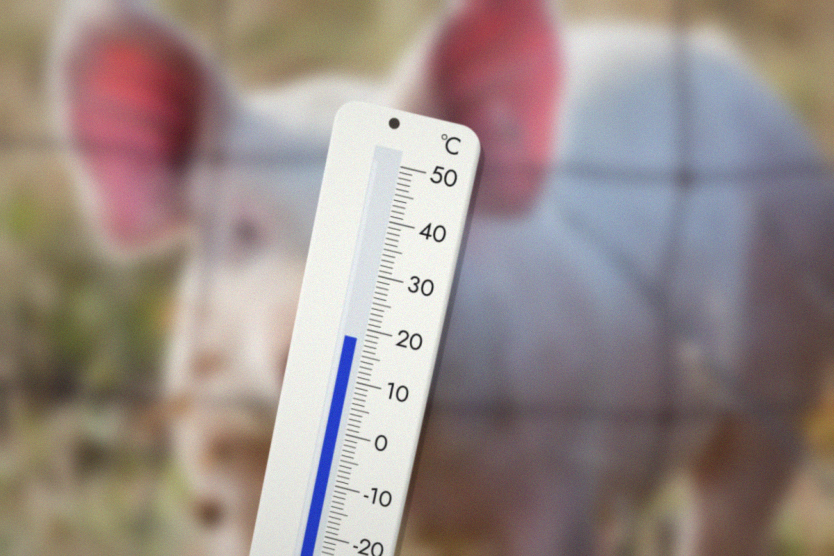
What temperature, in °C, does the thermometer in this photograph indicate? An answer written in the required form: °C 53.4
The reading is °C 18
